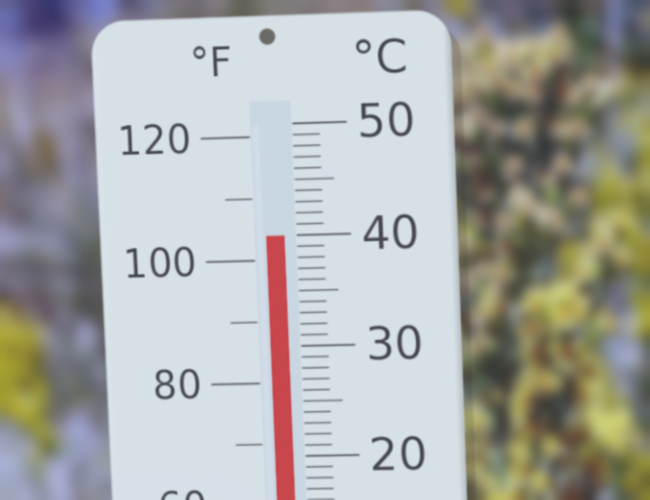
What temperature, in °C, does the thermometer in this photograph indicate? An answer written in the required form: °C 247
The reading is °C 40
